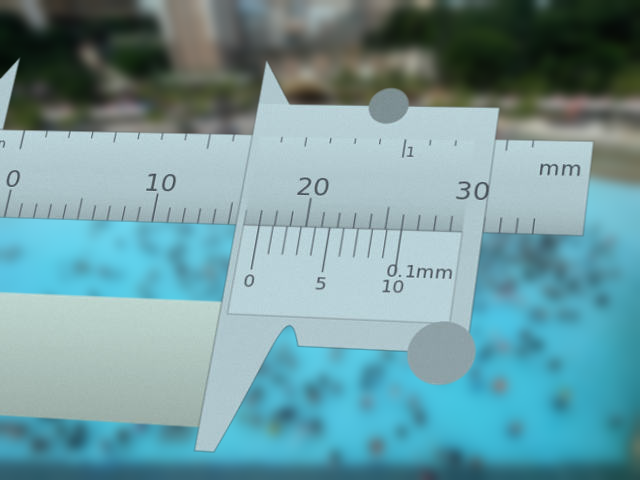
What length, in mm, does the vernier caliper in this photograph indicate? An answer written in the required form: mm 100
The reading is mm 17.0
